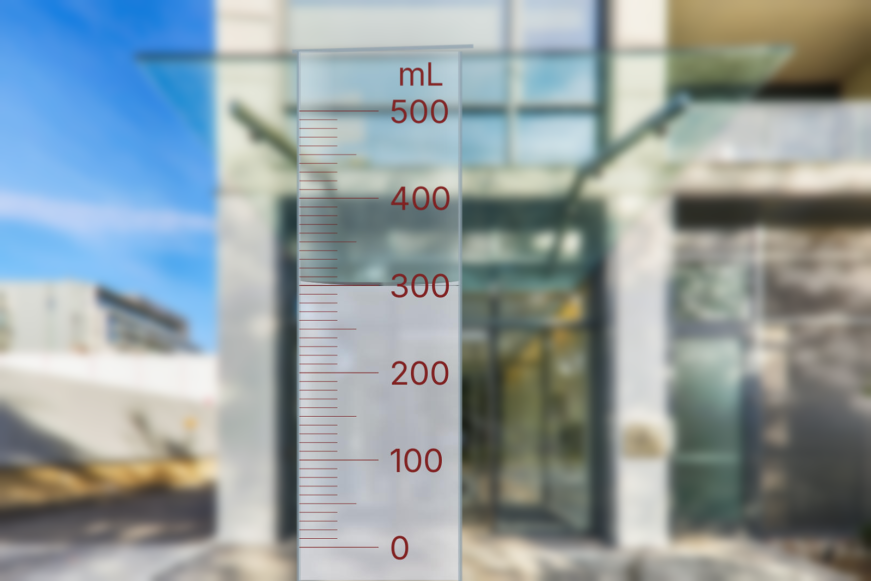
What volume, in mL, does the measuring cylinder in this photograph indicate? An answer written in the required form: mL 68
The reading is mL 300
